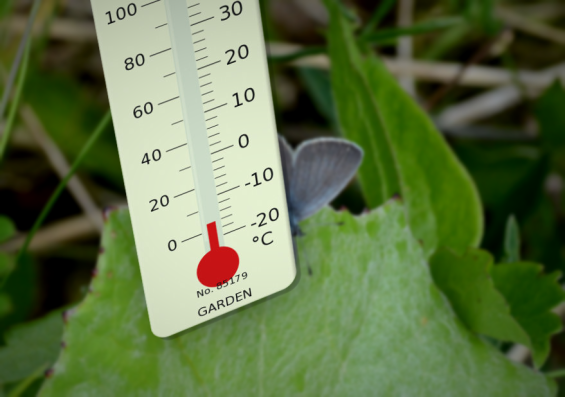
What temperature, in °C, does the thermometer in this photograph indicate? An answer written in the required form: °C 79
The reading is °C -16
